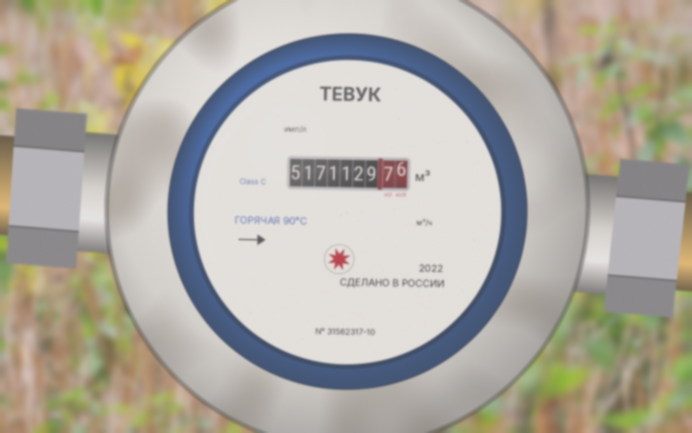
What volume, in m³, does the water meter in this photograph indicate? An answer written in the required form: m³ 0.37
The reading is m³ 5171129.76
